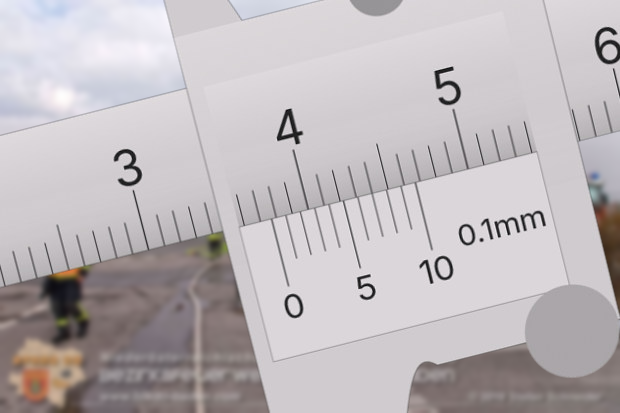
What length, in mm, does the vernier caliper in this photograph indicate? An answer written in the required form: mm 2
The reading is mm 37.7
